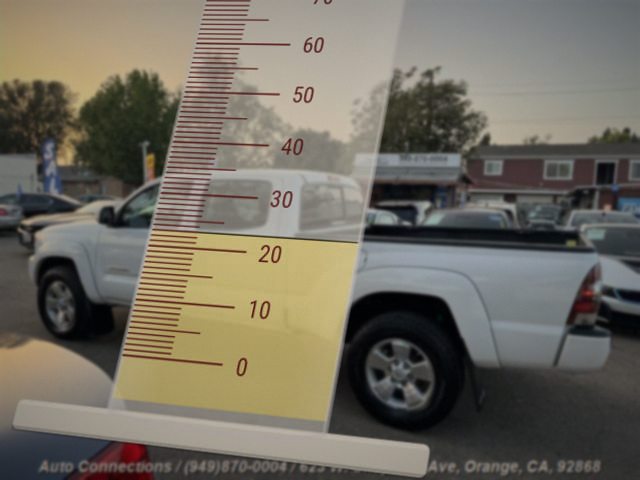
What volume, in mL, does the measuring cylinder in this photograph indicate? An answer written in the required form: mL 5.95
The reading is mL 23
